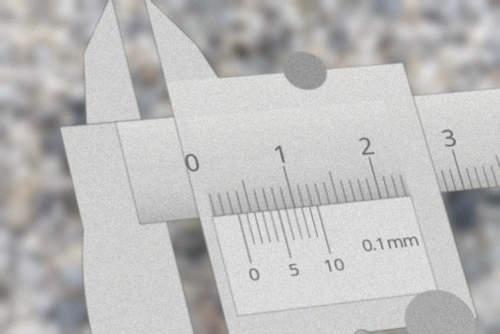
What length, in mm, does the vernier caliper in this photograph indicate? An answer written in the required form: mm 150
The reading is mm 3.6
